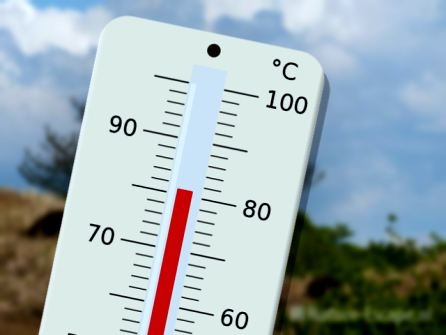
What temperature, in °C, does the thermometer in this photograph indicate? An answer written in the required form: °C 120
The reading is °C 81
